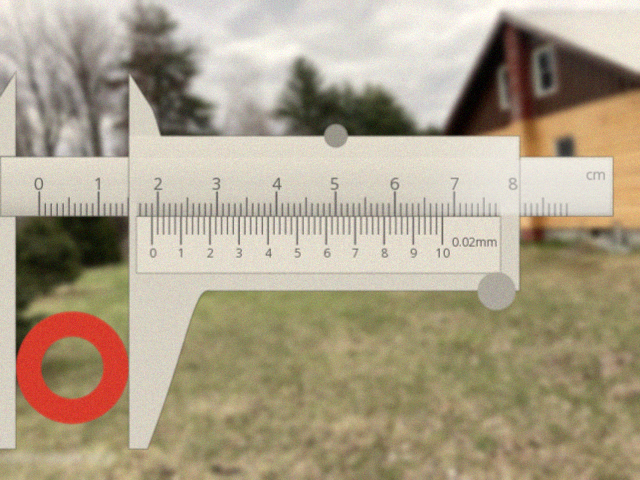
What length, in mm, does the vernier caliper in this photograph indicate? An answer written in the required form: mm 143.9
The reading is mm 19.0
